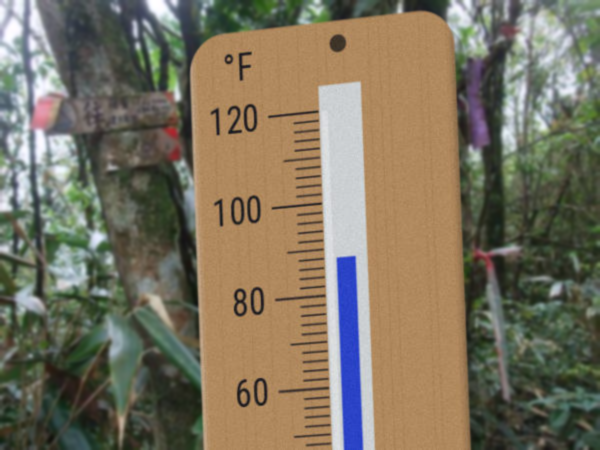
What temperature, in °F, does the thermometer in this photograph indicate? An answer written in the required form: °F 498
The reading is °F 88
